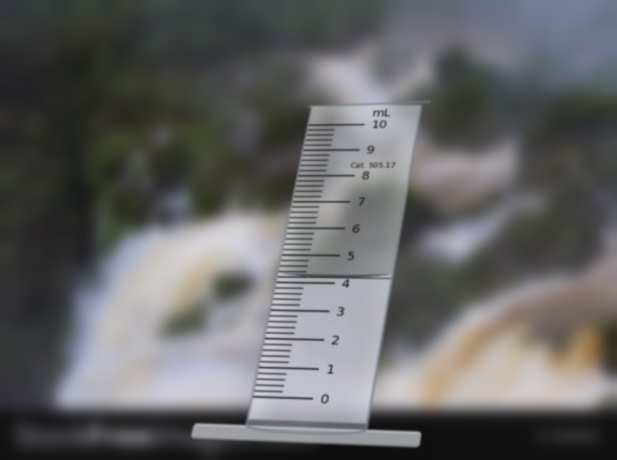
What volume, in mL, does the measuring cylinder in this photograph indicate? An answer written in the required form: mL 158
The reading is mL 4.2
